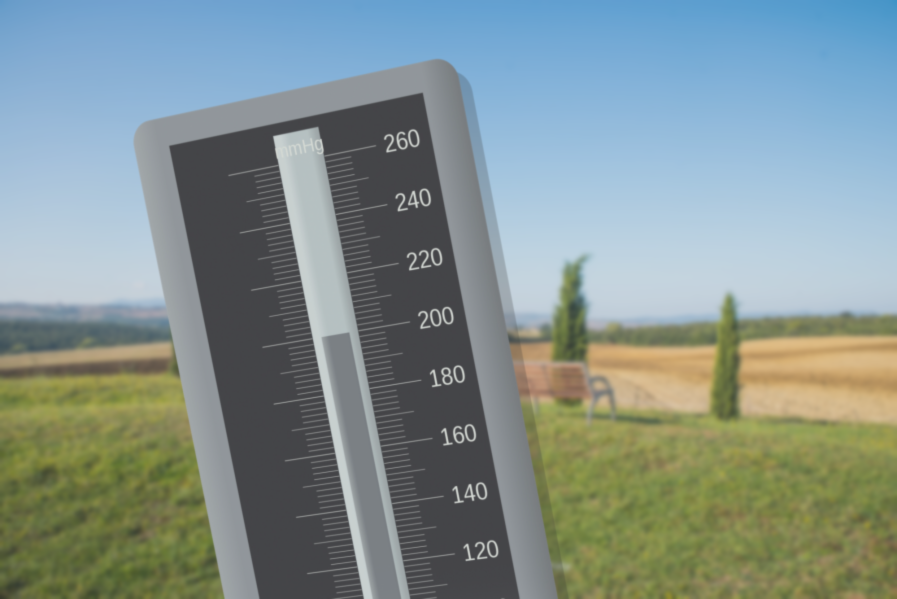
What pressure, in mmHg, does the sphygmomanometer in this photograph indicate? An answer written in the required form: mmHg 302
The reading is mmHg 200
